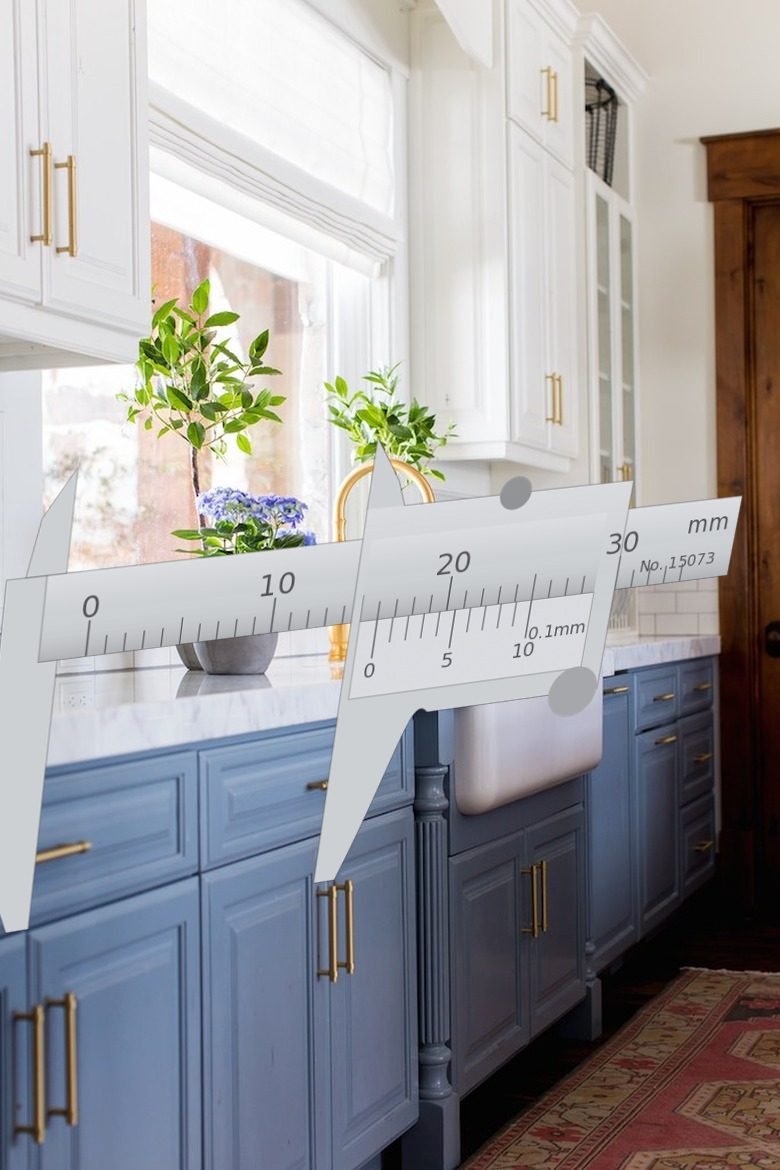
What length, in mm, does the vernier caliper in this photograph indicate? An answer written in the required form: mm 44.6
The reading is mm 16.0
